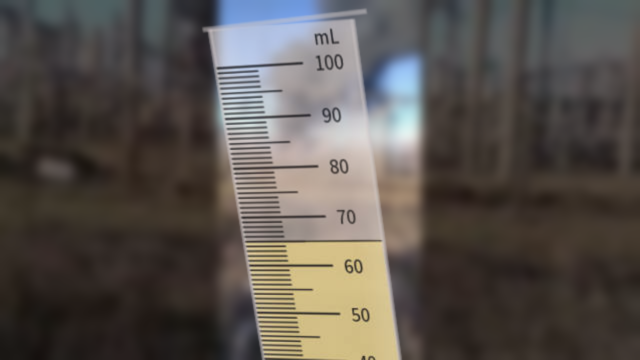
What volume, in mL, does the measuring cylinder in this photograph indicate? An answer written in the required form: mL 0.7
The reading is mL 65
